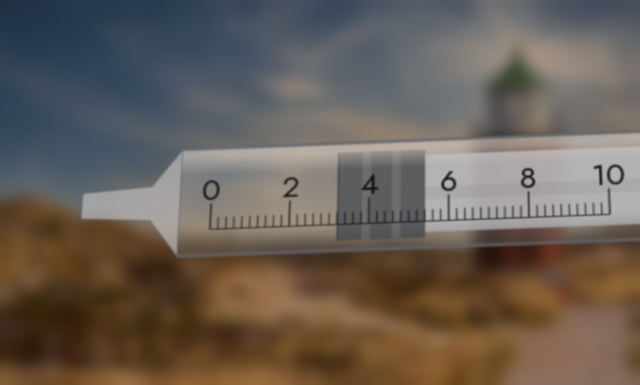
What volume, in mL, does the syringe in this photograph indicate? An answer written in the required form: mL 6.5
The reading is mL 3.2
